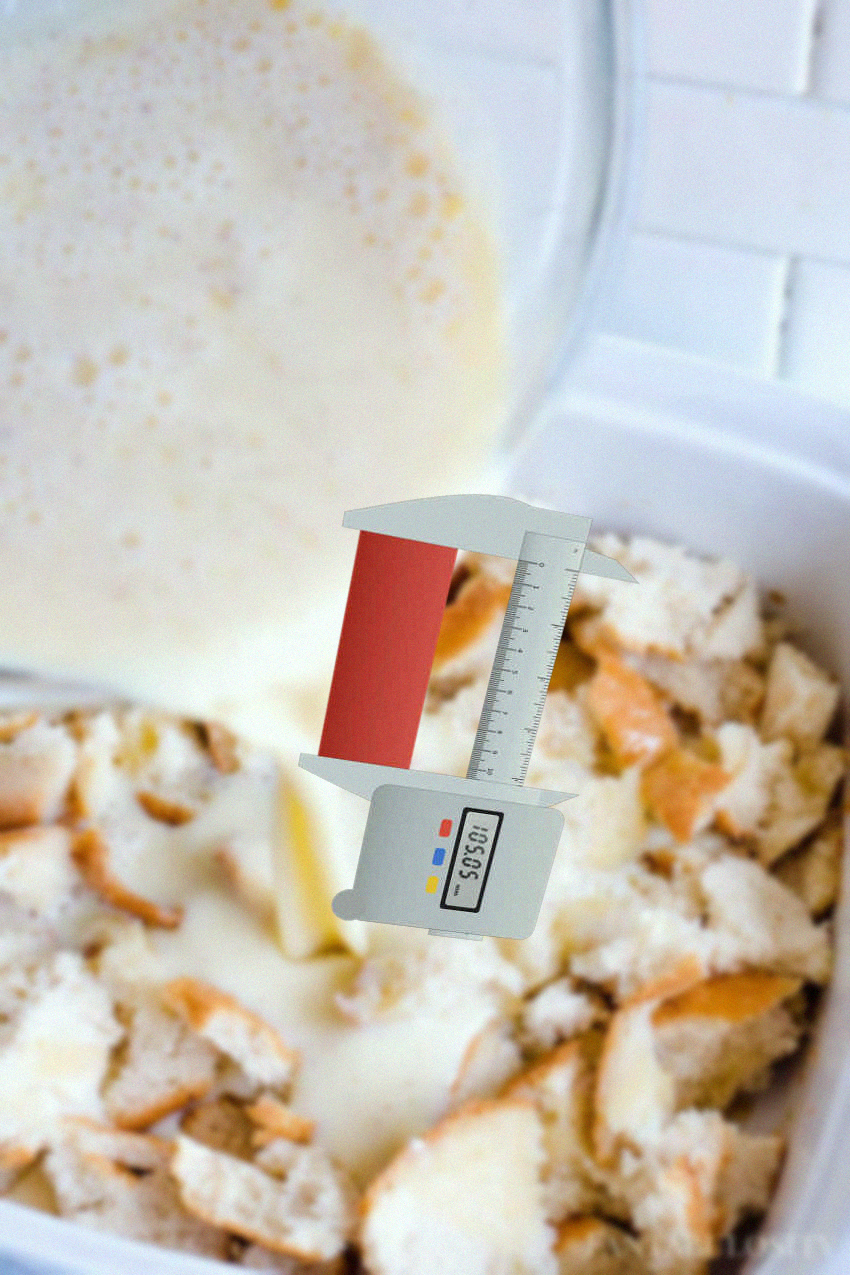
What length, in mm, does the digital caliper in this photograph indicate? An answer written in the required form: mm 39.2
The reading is mm 105.05
